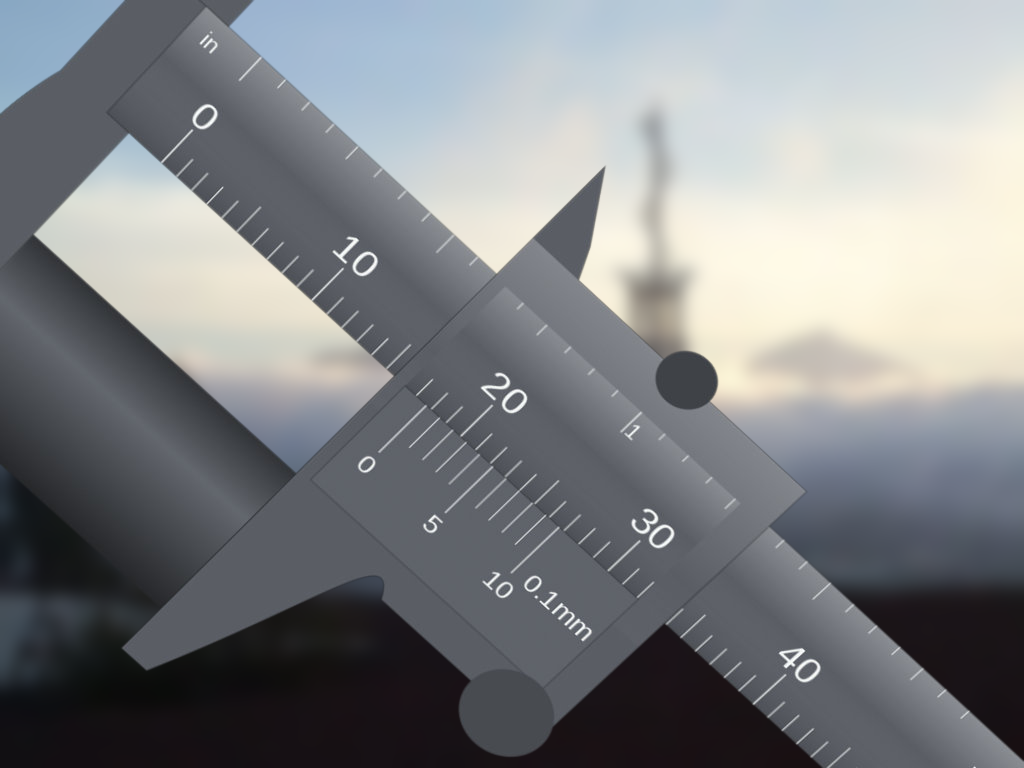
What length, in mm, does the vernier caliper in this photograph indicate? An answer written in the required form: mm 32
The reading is mm 17.7
